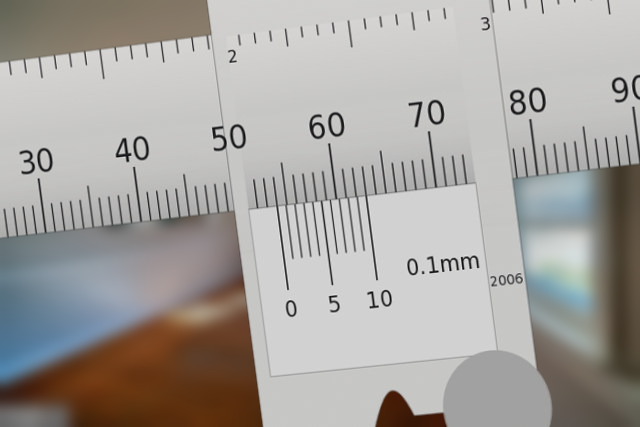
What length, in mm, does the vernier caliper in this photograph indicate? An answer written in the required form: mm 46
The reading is mm 54.0
